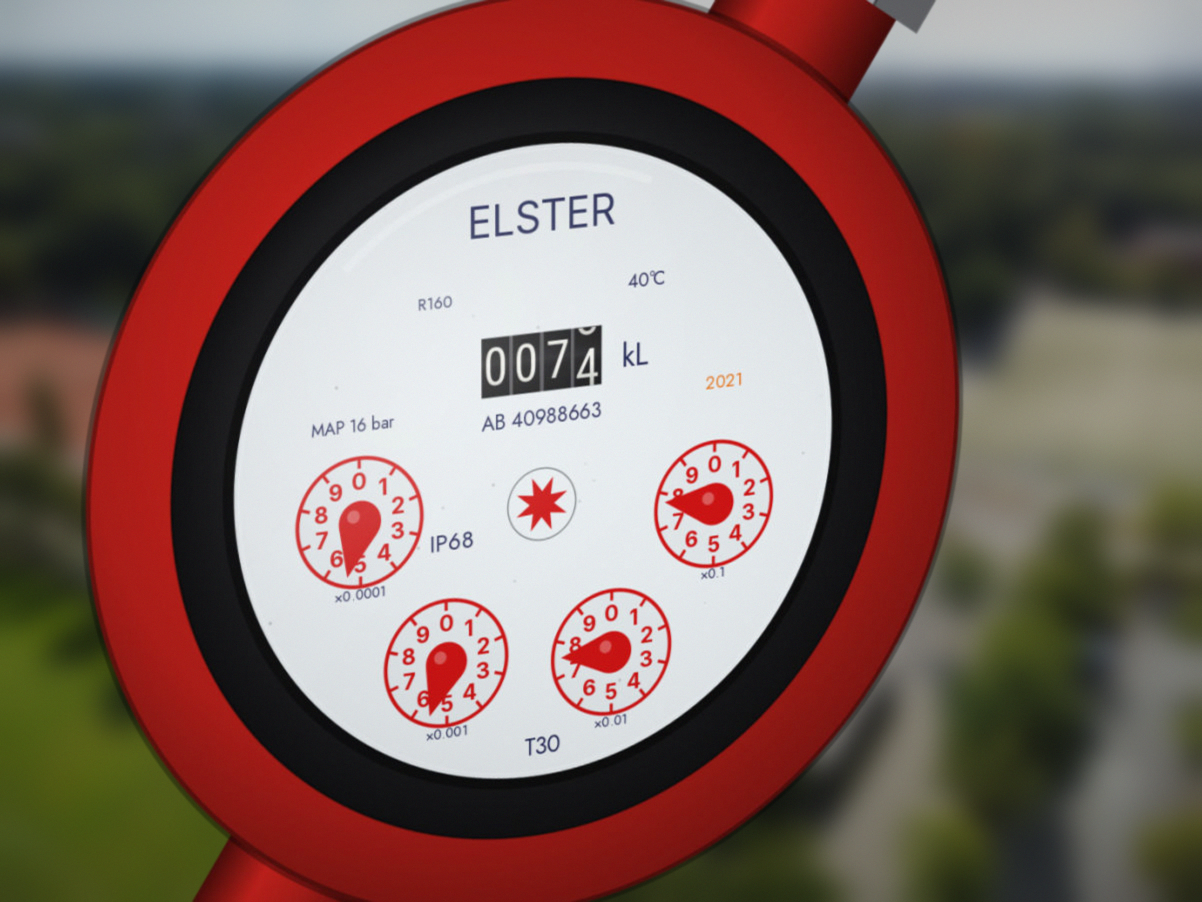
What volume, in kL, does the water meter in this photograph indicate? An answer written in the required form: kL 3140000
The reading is kL 73.7755
